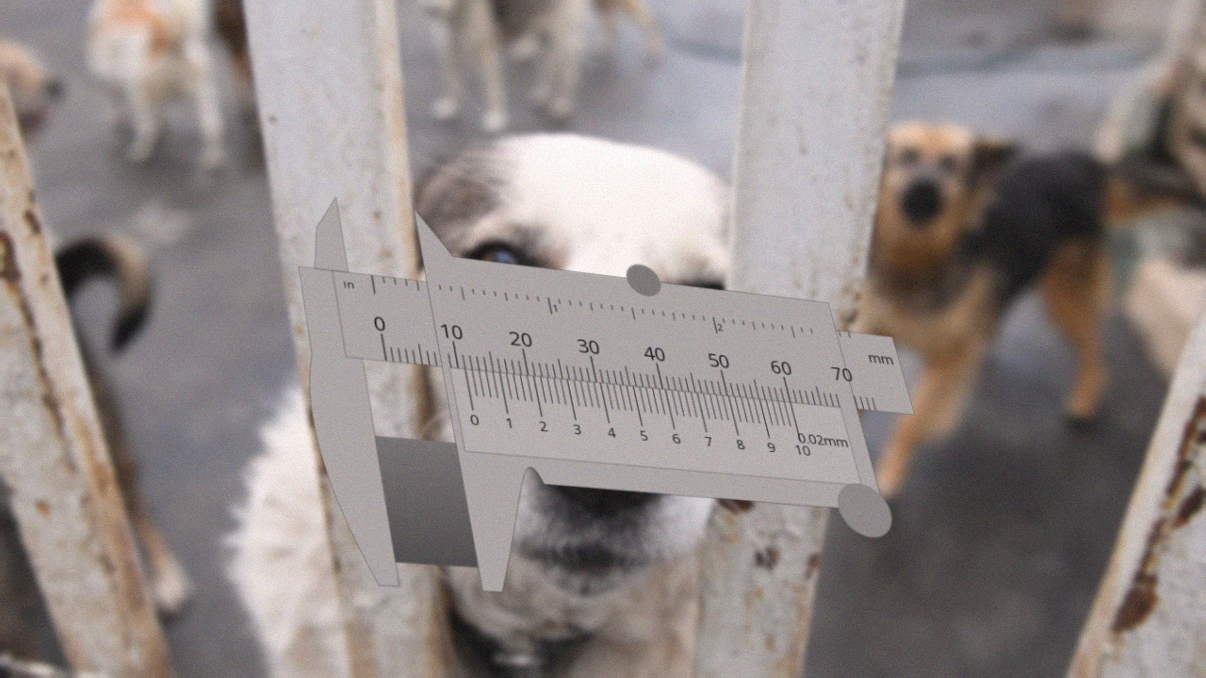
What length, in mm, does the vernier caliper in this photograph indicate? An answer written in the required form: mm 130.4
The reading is mm 11.0
